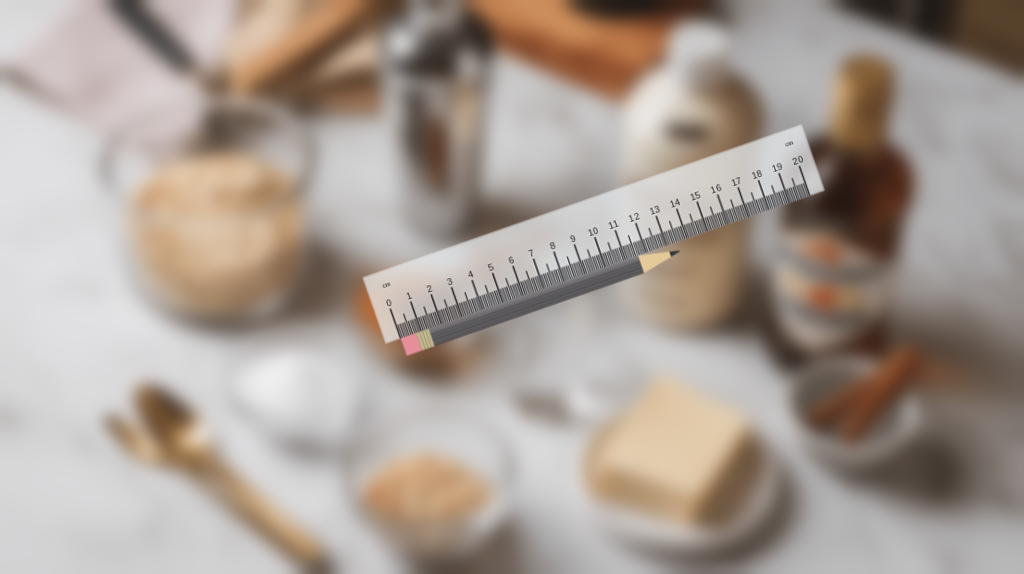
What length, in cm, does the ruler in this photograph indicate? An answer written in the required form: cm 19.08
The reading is cm 13.5
